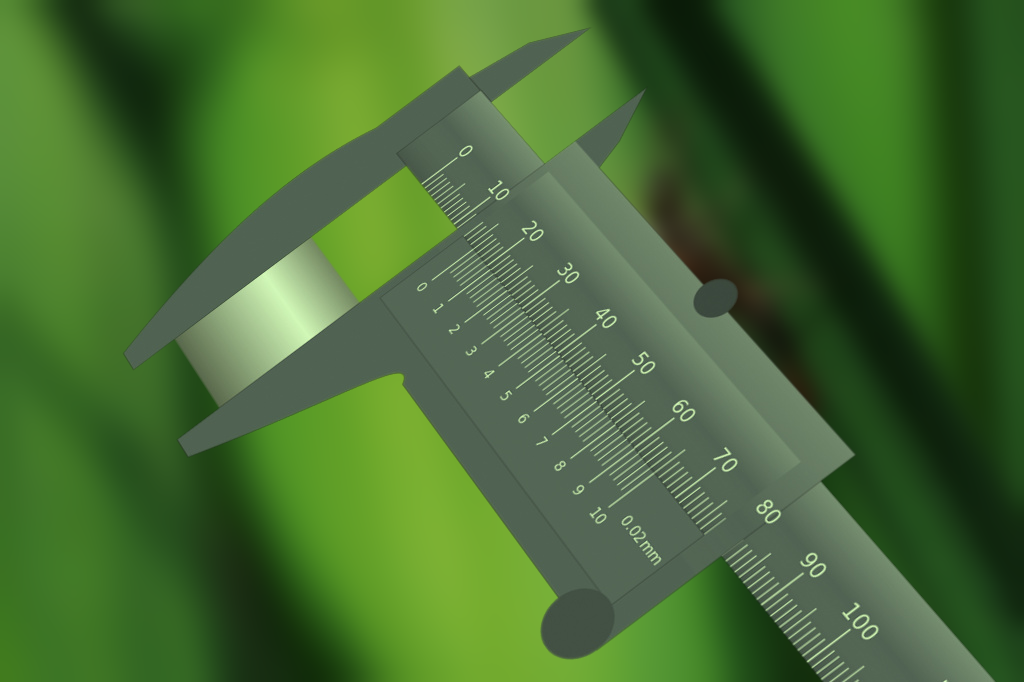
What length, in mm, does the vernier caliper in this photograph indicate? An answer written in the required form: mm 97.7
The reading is mm 16.0
